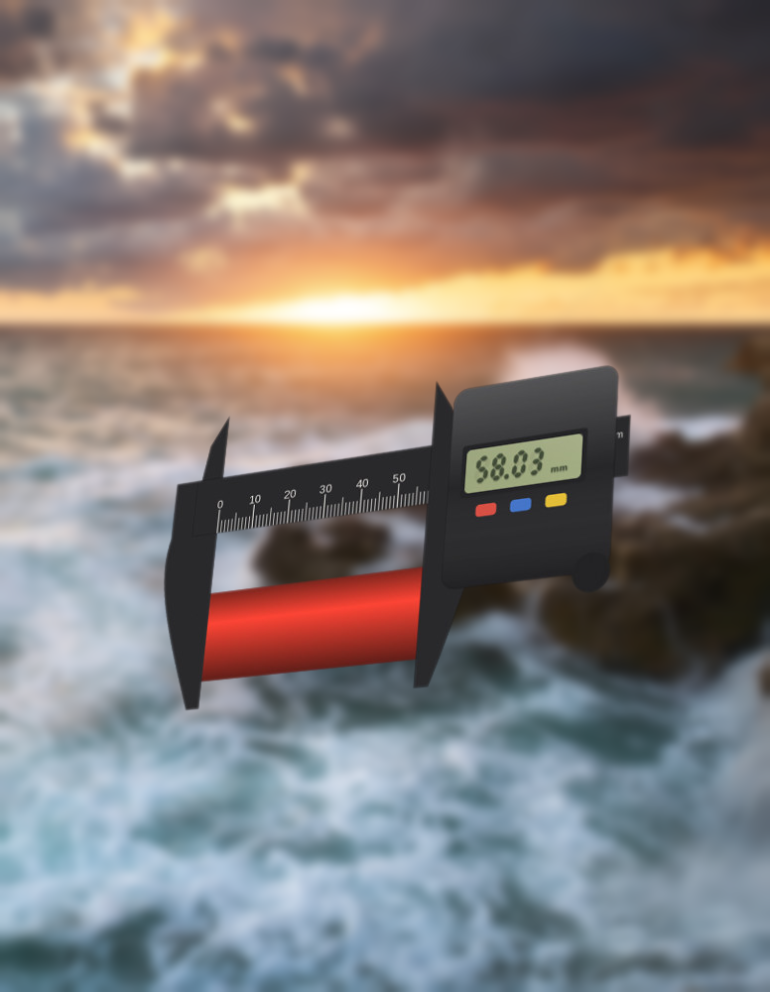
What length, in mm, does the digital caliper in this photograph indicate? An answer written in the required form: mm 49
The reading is mm 58.03
